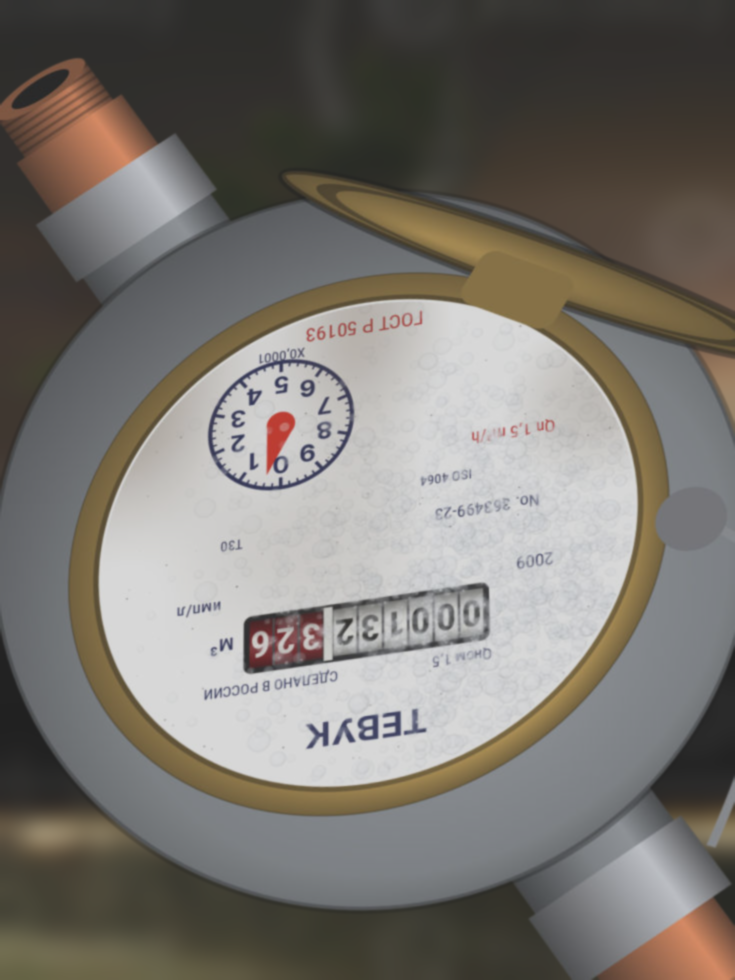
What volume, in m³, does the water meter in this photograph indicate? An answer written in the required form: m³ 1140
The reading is m³ 132.3260
